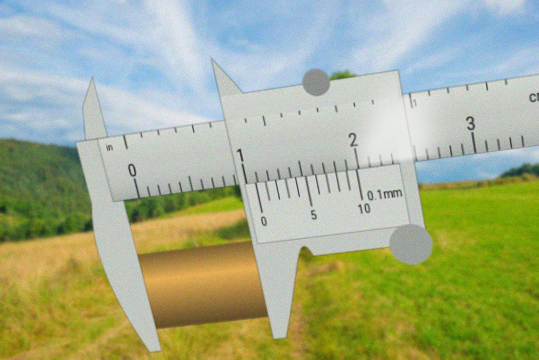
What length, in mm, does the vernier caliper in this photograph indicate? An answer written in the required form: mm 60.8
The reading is mm 10.8
